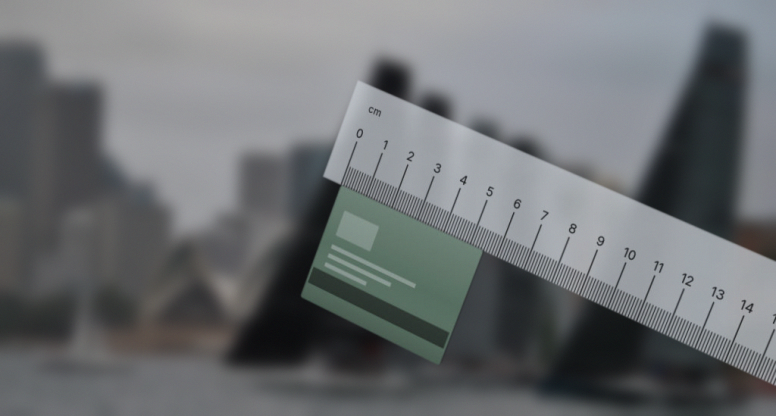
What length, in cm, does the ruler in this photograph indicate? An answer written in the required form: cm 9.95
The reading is cm 5.5
